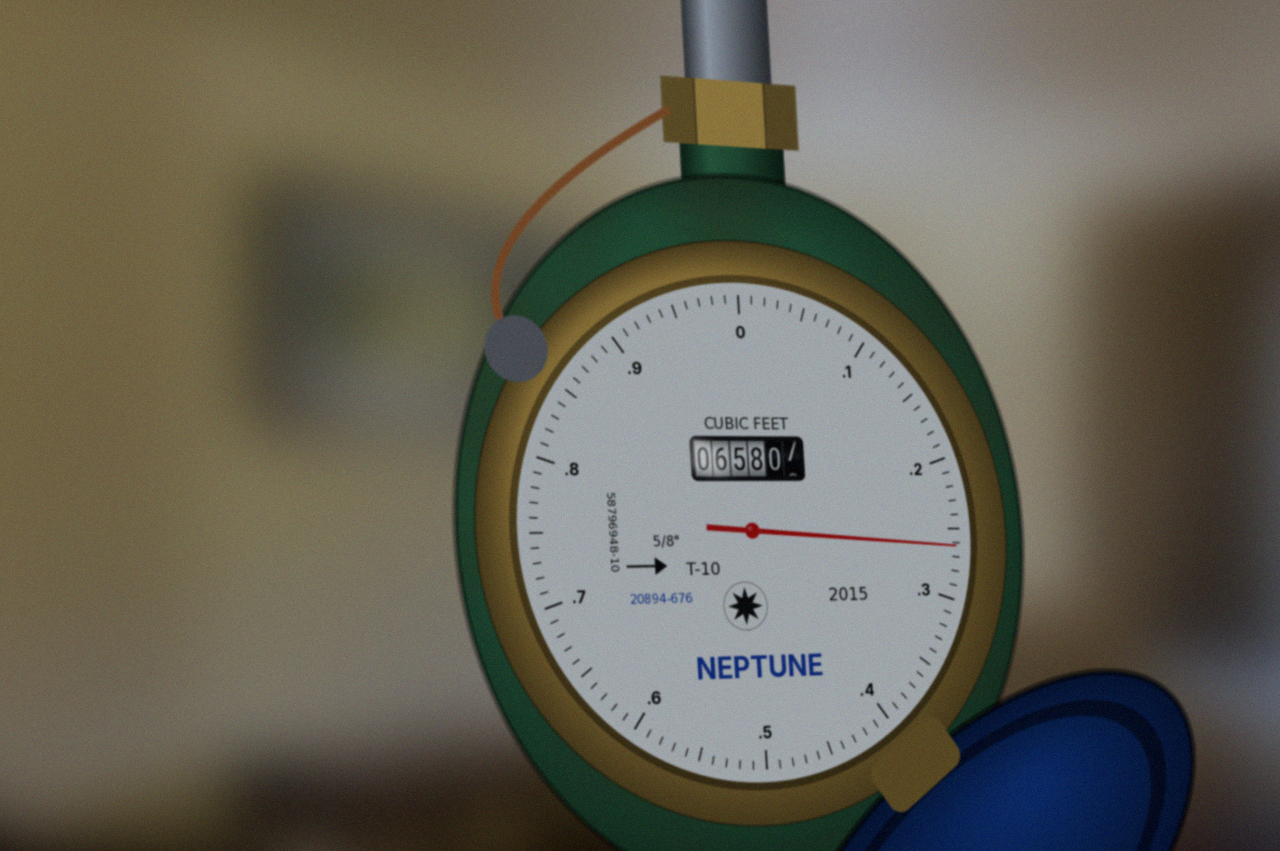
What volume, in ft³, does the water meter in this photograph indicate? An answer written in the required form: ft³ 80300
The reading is ft³ 65807.26
